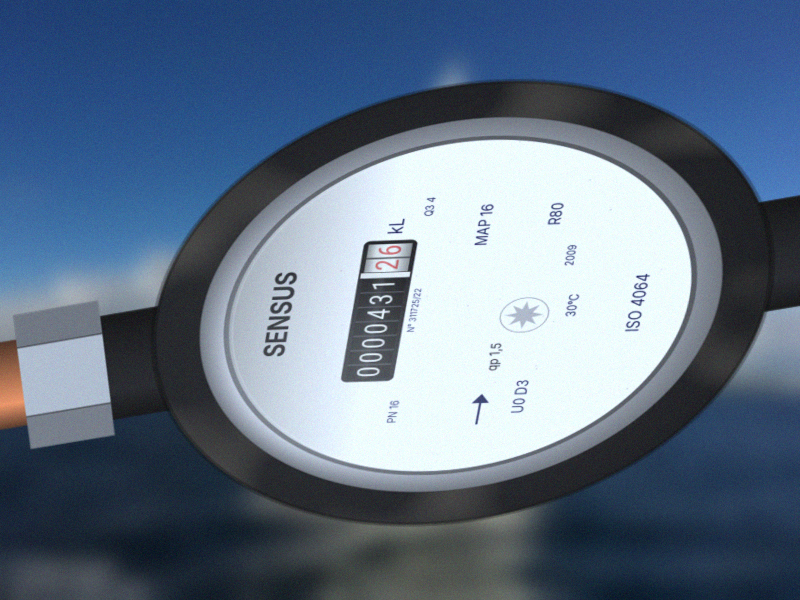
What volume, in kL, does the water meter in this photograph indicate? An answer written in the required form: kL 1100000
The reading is kL 431.26
